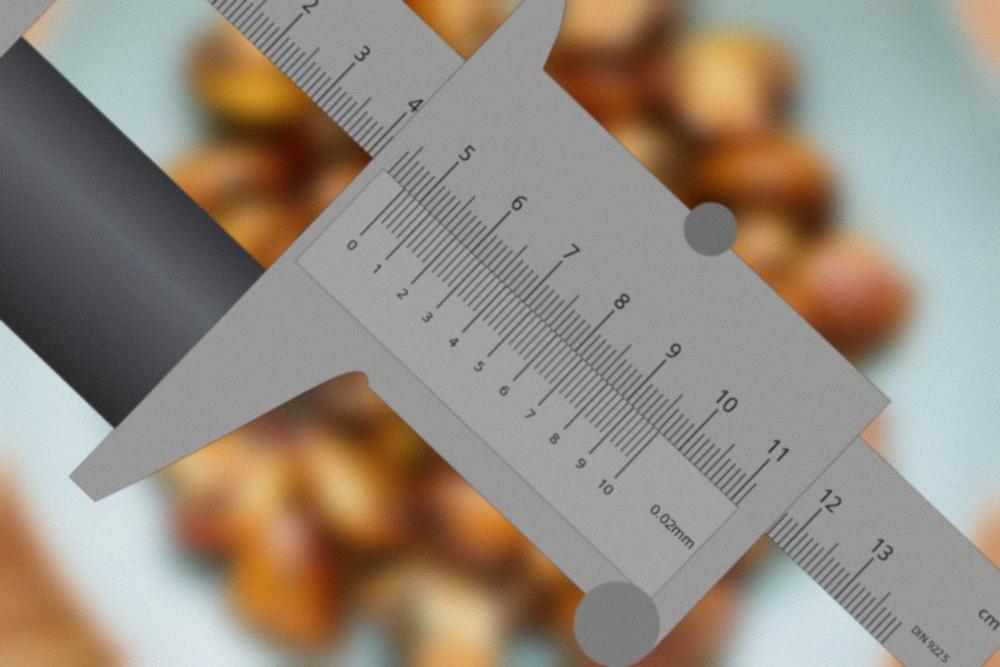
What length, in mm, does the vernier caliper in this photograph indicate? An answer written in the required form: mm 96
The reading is mm 47.2
